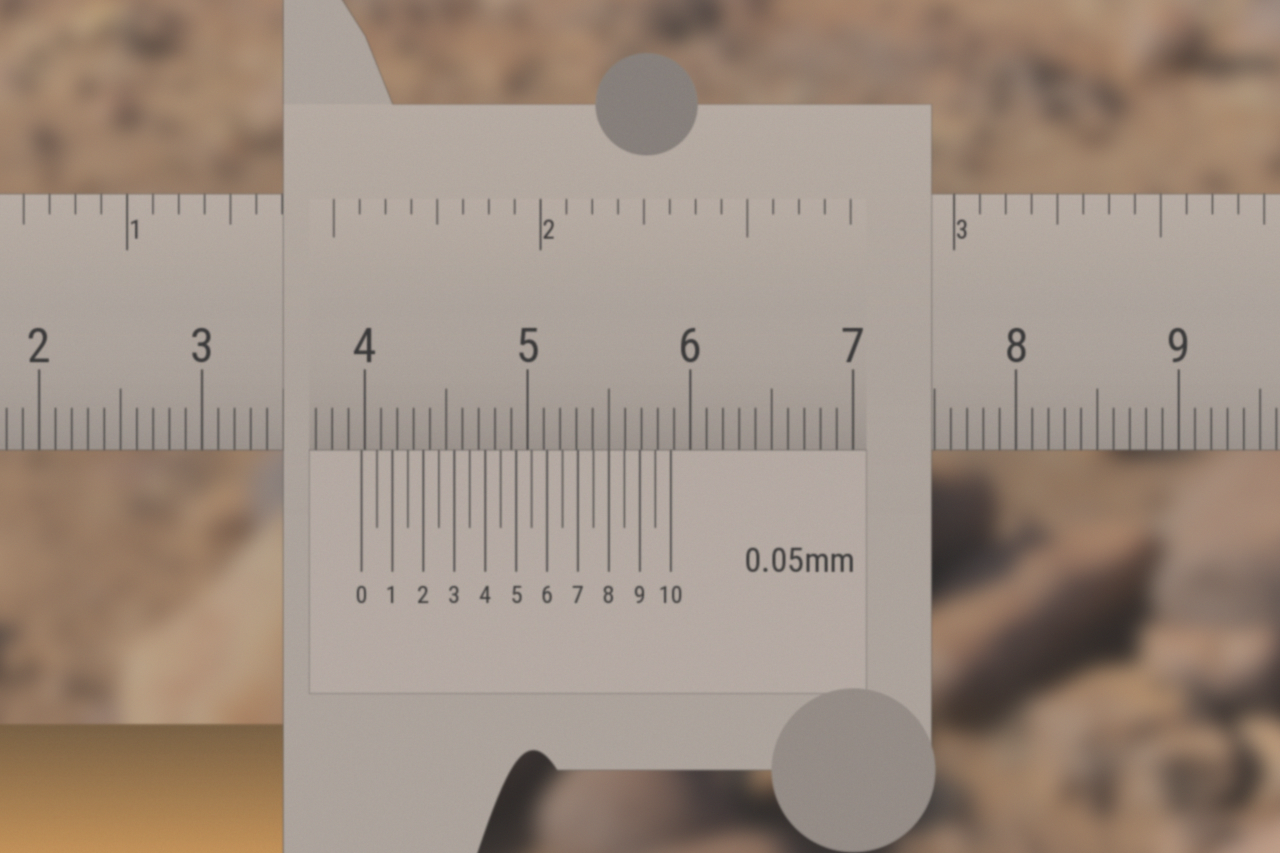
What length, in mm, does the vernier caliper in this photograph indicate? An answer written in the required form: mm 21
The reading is mm 39.8
